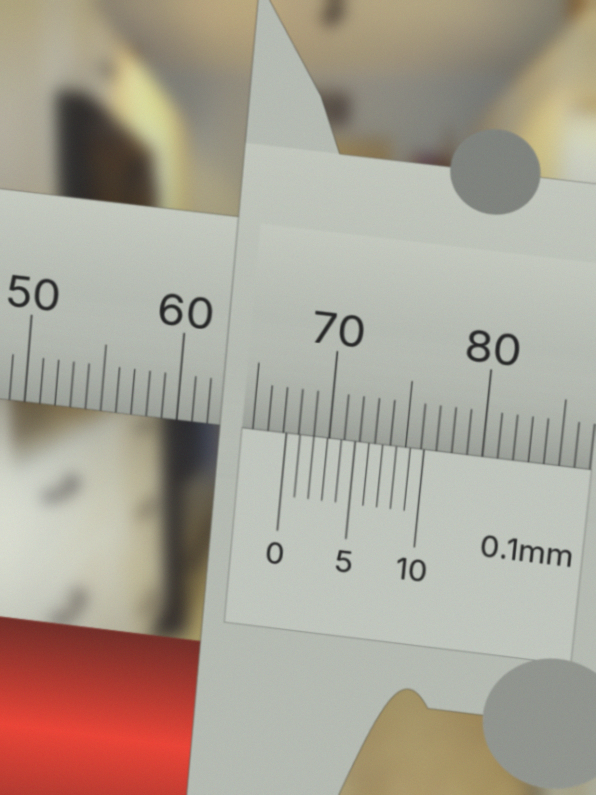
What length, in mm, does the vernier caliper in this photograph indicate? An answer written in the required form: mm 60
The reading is mm 67.2
